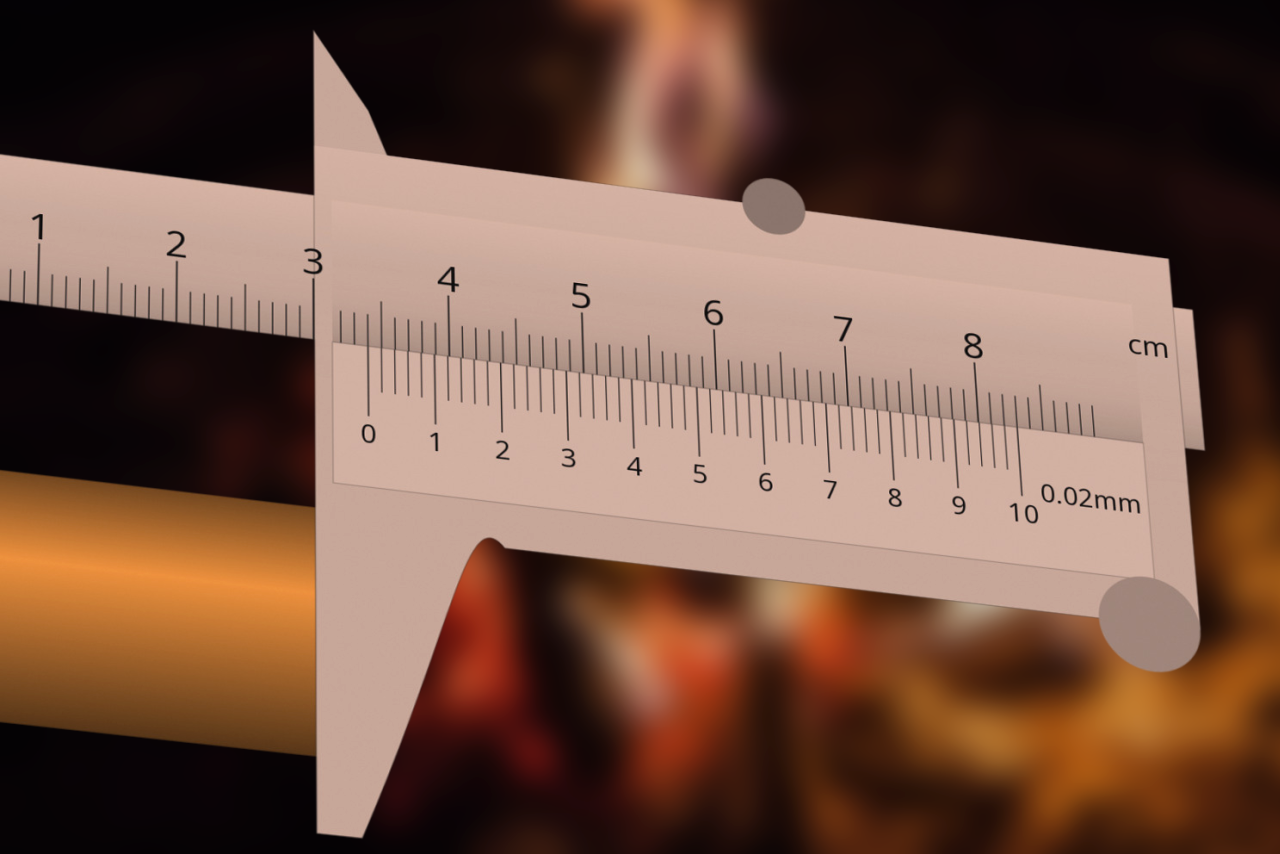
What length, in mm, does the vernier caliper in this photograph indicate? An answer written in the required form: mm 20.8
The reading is mm 34.0
